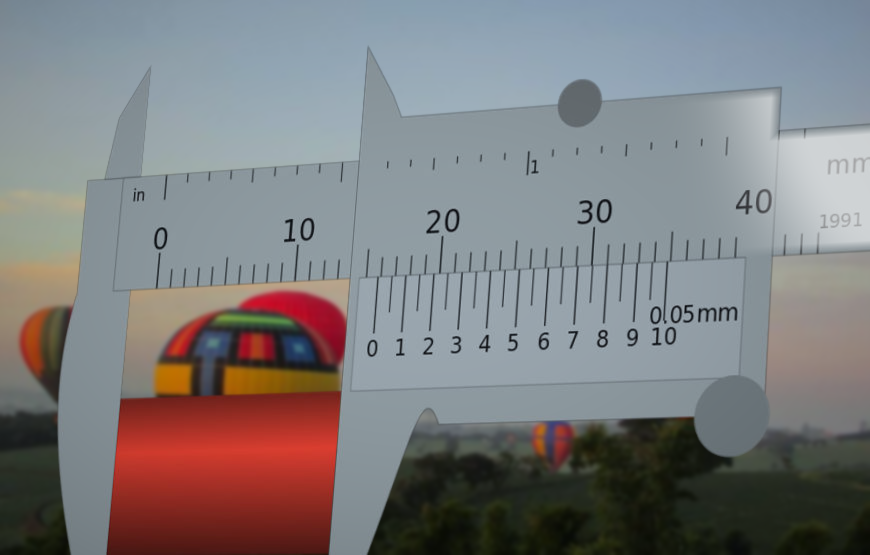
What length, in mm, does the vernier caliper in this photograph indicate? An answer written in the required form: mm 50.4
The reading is mm 15.8
